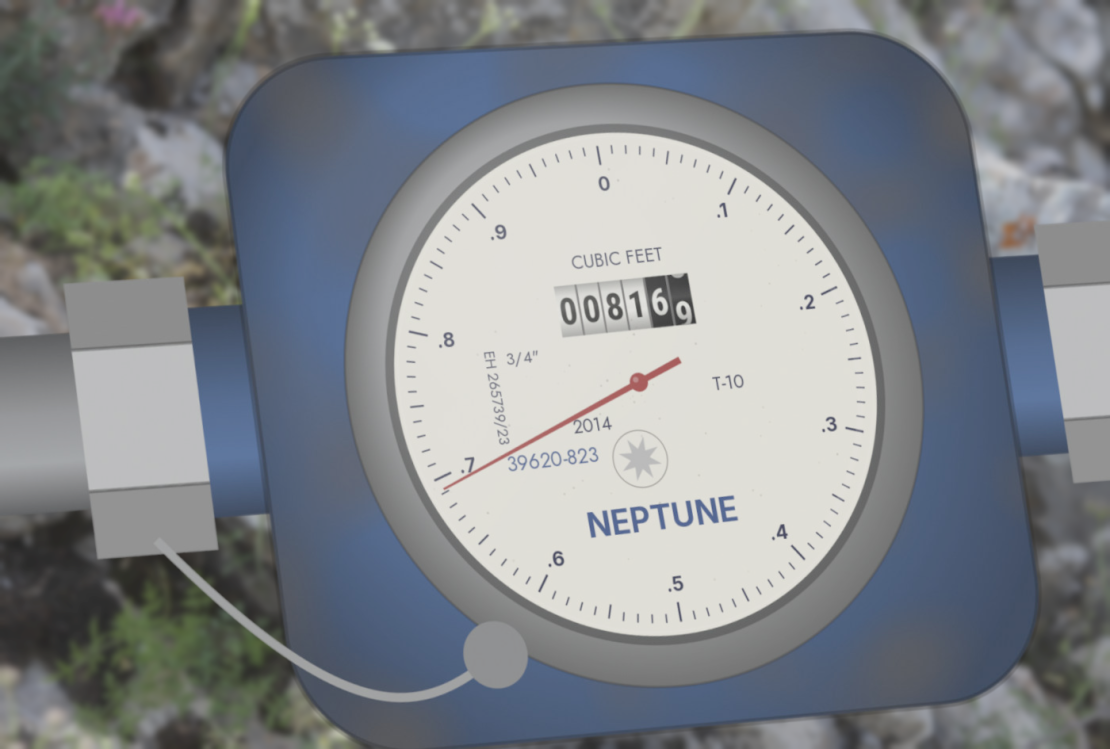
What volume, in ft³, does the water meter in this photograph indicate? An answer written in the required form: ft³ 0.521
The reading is ft³ 8168.69
